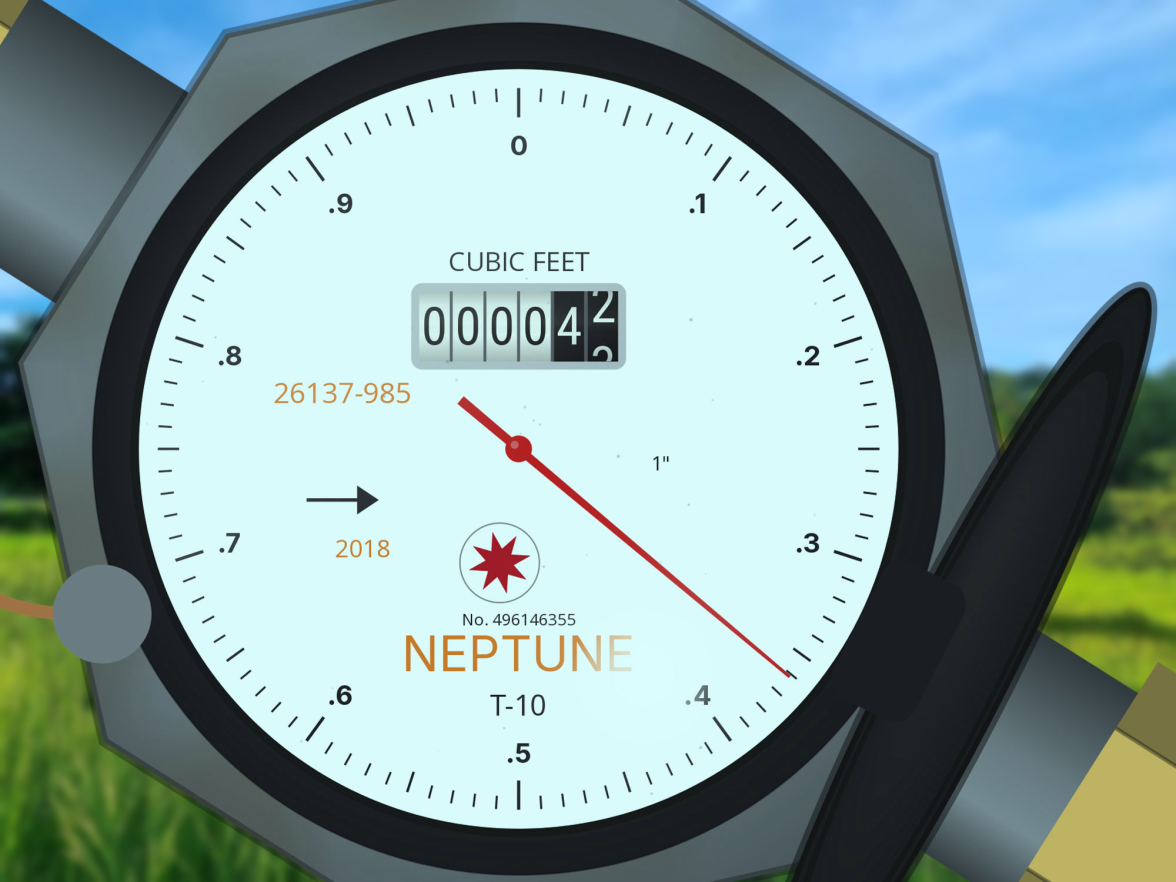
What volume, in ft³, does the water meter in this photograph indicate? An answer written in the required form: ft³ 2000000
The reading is ft³ 42.36
